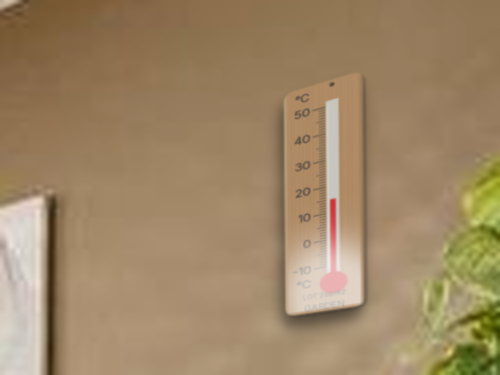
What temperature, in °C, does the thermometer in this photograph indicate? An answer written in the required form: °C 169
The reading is °C 15
